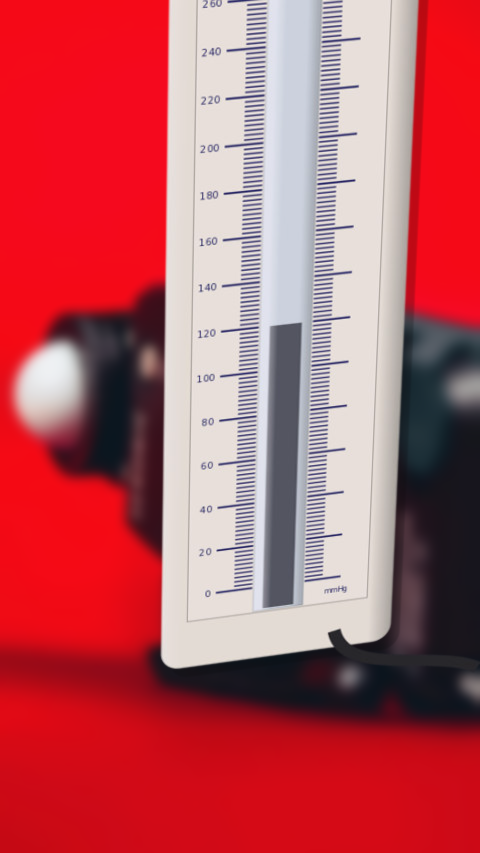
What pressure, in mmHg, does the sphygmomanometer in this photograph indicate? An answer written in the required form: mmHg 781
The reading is mmHg 120
